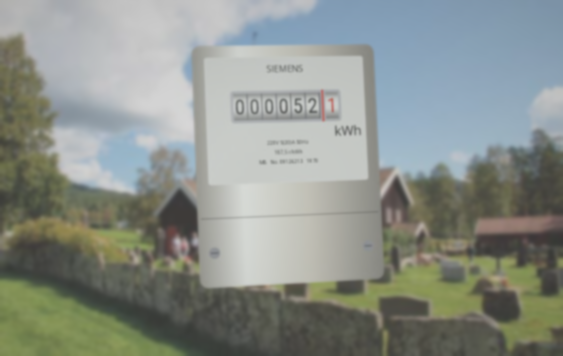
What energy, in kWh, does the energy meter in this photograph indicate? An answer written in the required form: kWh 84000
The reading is kWh 52.1
